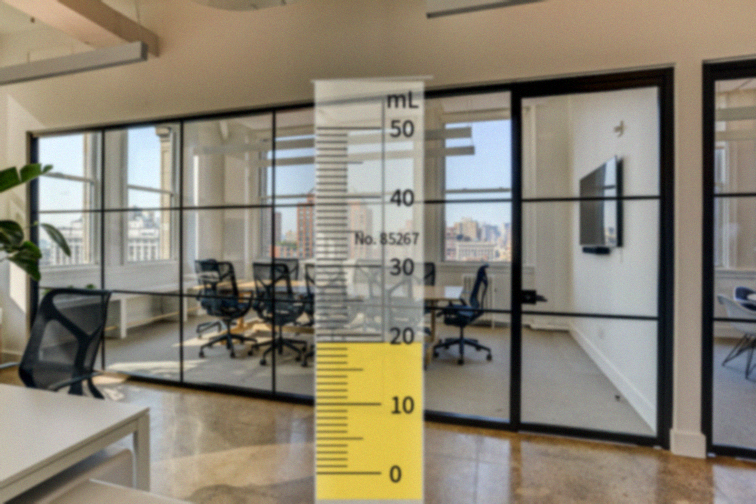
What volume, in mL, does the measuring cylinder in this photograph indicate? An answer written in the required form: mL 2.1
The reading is mL 19
